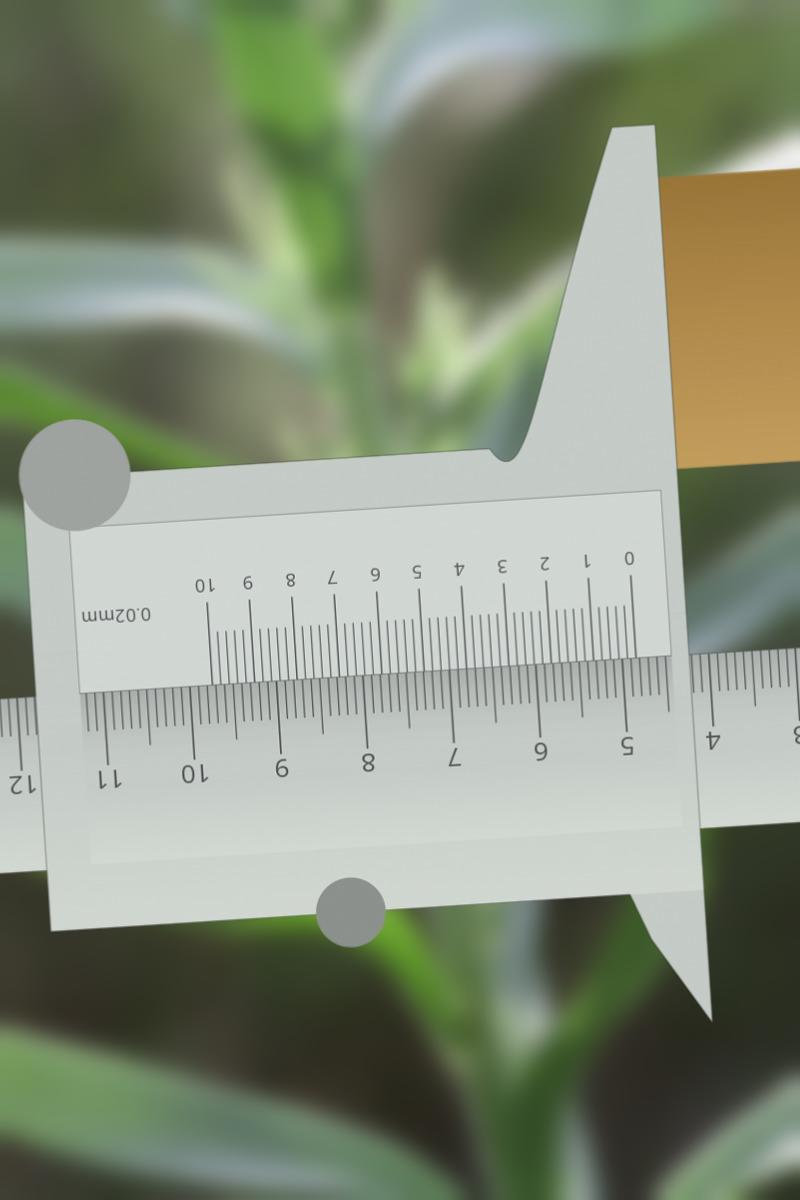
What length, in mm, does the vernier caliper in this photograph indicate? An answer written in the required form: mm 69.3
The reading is mm 48.4
